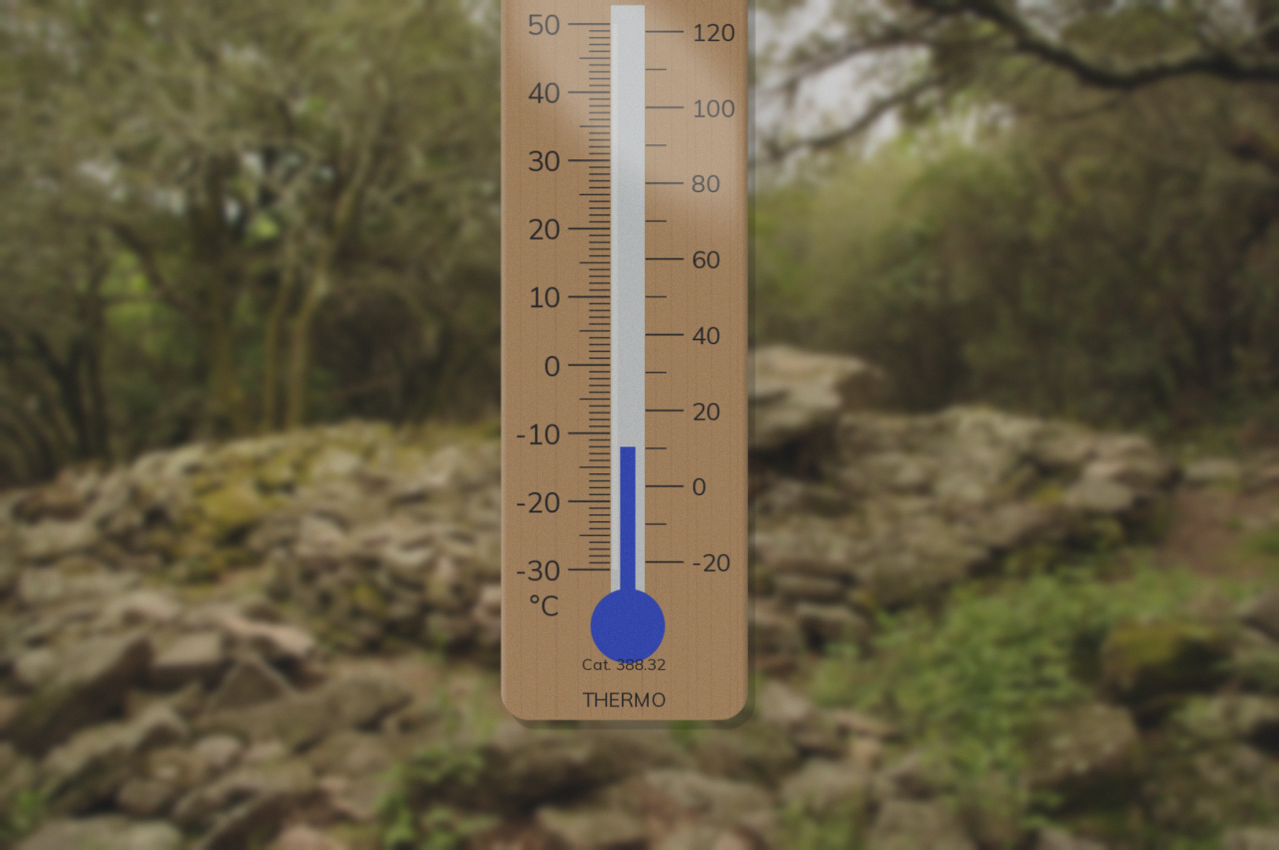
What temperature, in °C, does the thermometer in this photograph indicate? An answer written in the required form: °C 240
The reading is °C -12
